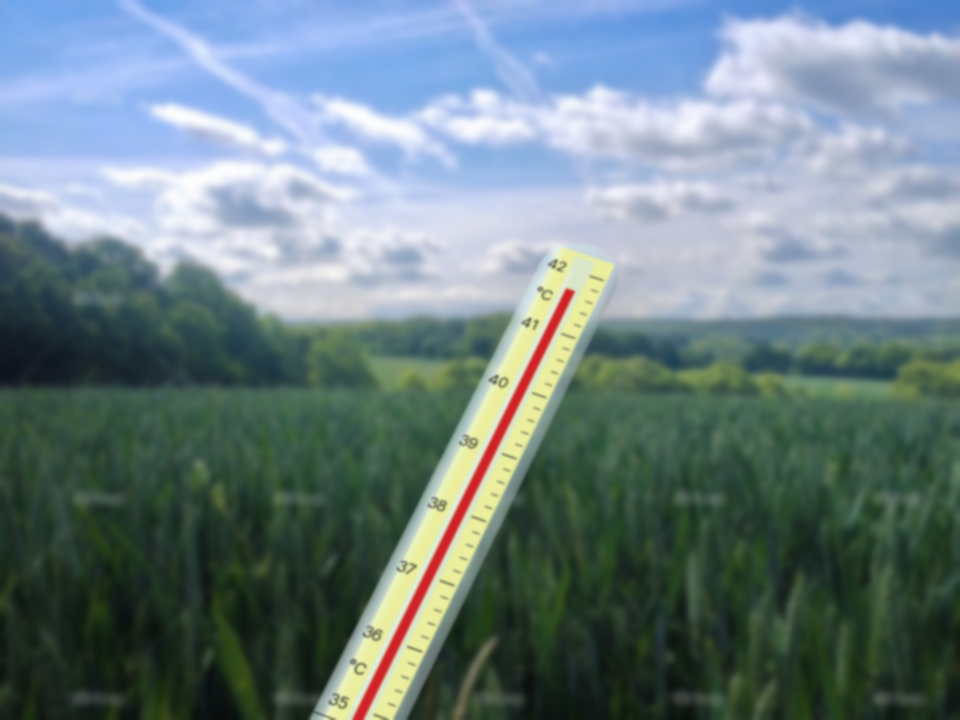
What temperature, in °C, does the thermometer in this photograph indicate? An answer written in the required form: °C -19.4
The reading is °C 41.7
